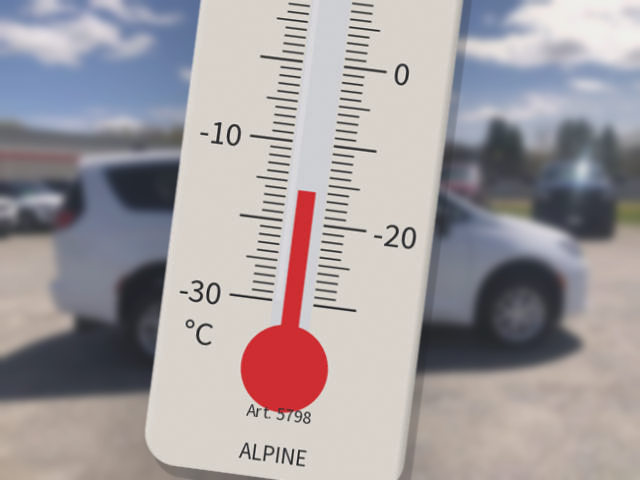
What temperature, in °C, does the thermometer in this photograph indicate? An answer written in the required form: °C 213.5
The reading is °C -16
